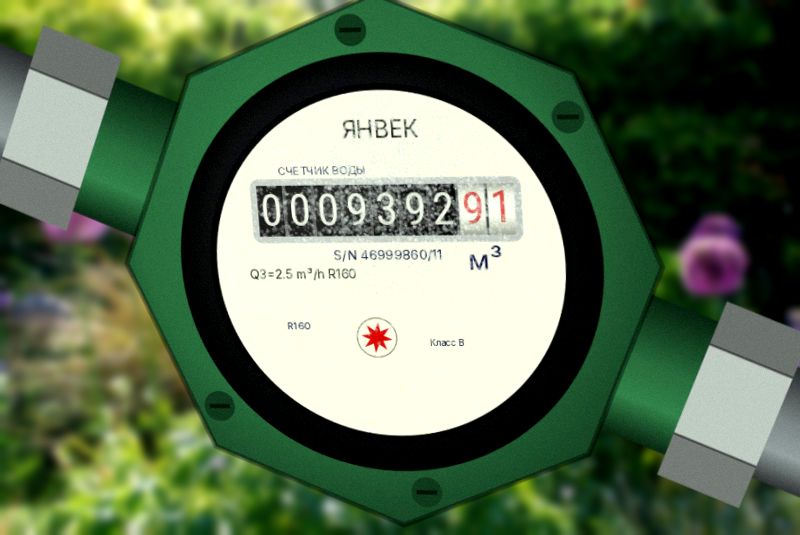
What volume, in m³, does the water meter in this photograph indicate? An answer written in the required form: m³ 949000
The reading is m³ 9392.91
